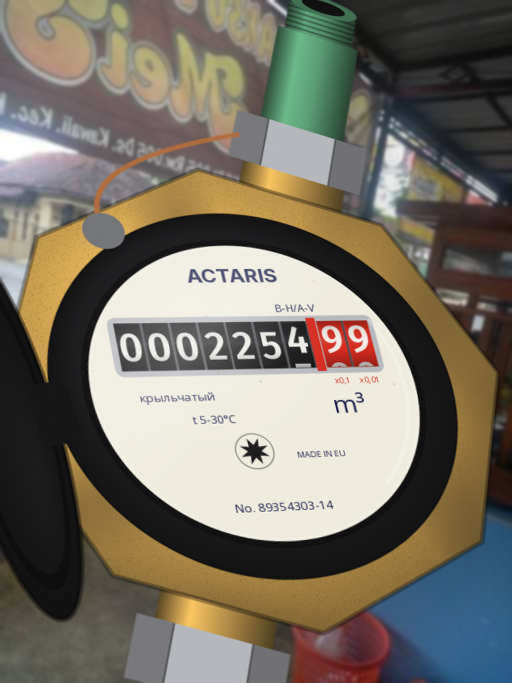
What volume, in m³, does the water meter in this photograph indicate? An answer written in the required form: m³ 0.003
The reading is m³ 2254.99
